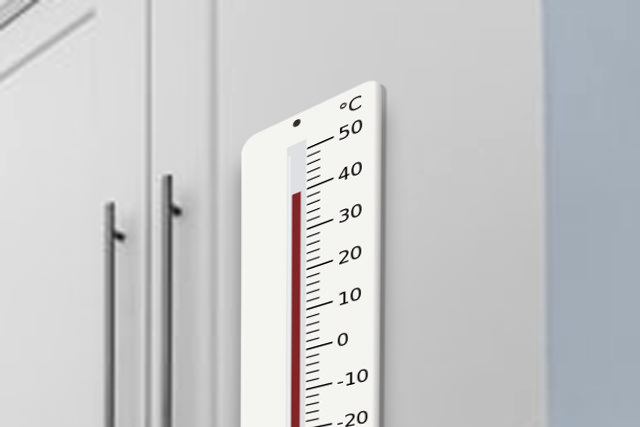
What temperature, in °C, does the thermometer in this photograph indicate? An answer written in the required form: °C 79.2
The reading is °C 40
